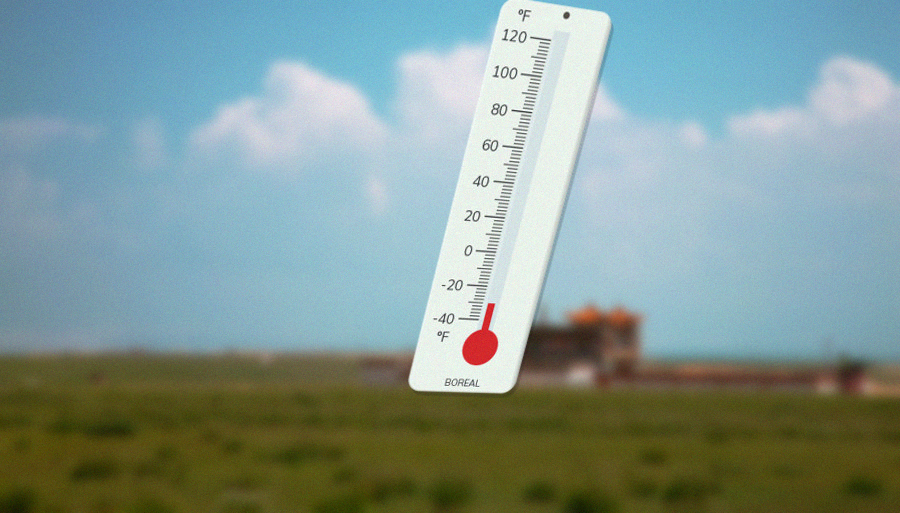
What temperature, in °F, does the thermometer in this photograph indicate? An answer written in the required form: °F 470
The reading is °F -30
